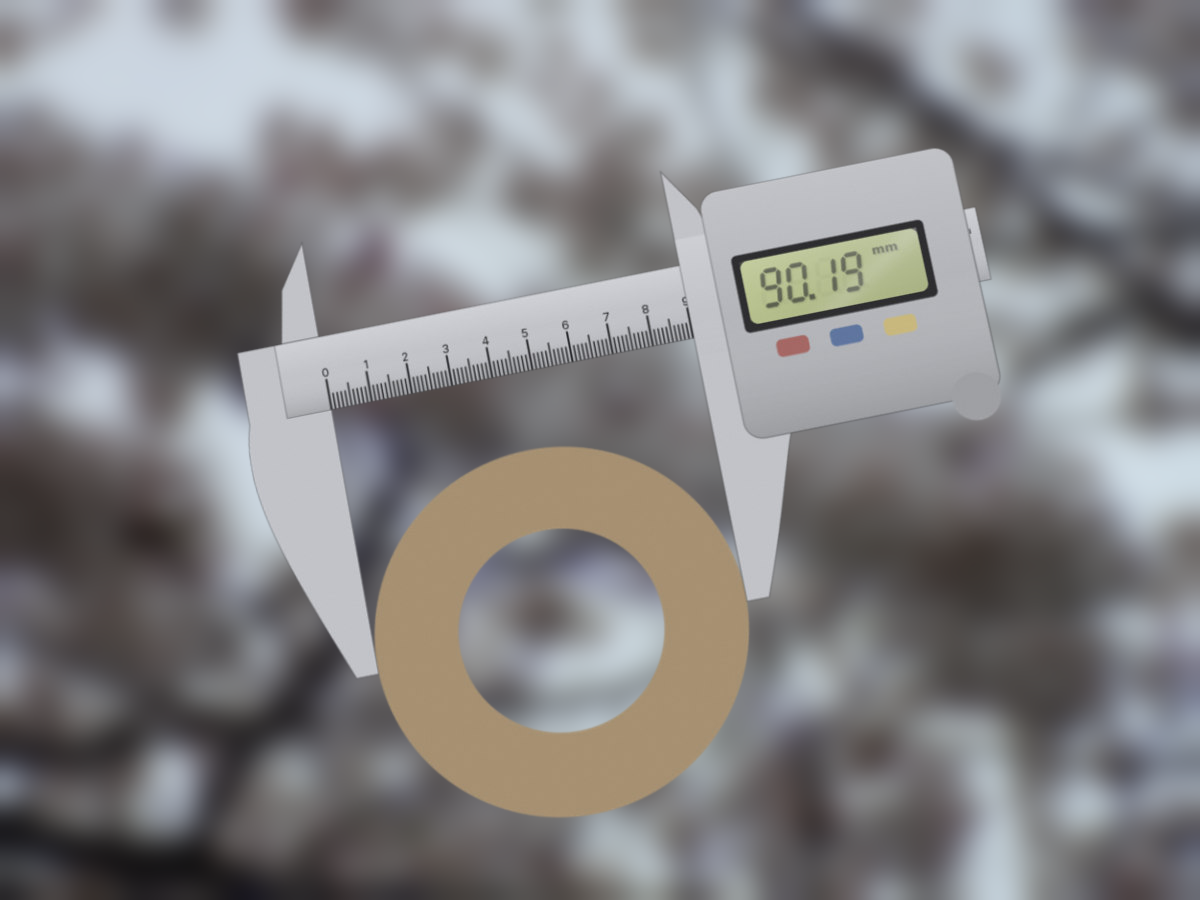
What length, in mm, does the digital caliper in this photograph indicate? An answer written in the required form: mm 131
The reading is mm 90.19
